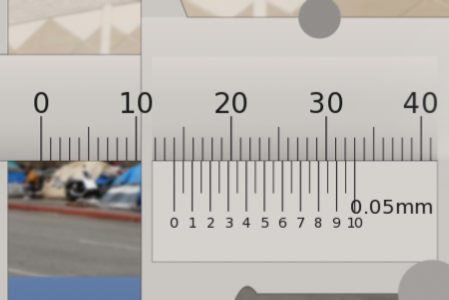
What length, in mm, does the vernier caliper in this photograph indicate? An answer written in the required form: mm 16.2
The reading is mm 14.0
